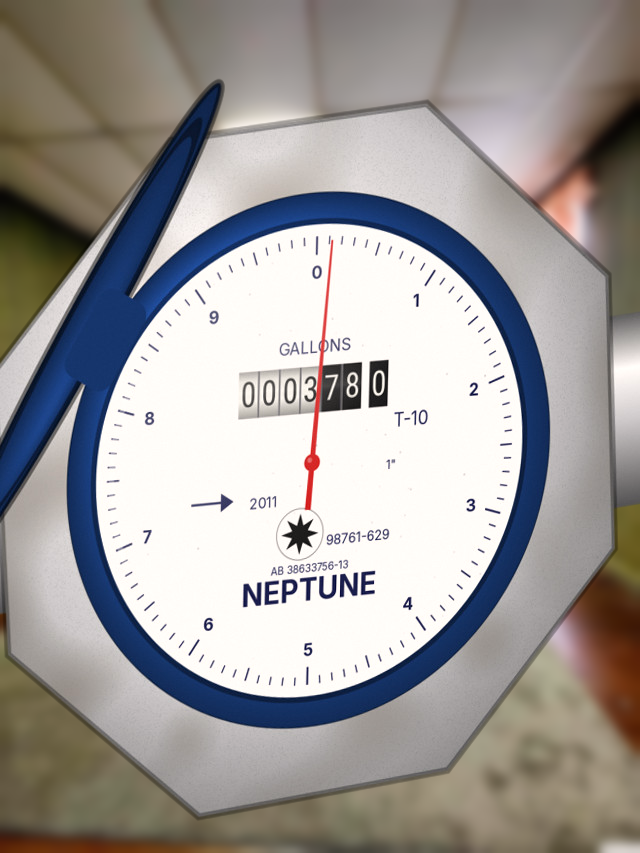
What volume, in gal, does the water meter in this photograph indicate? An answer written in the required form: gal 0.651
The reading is gal 3780.1
